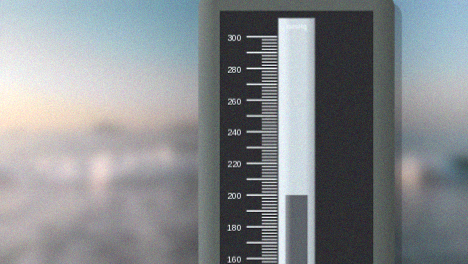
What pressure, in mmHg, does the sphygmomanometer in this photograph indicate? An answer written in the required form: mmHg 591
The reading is mmHg 200
